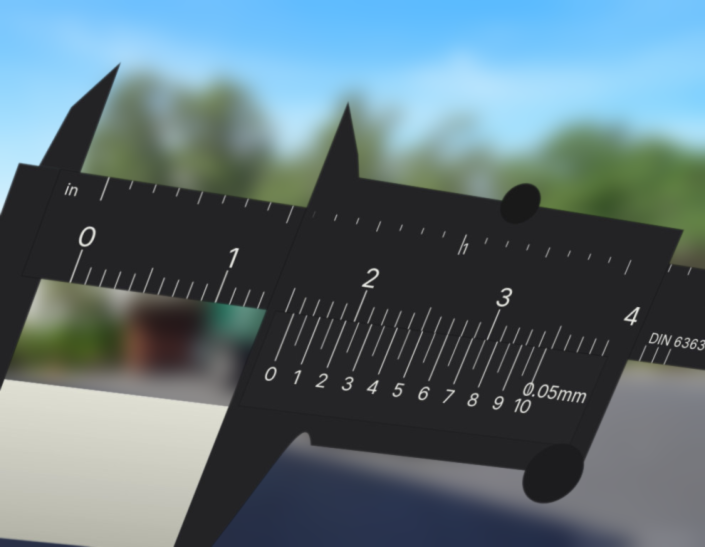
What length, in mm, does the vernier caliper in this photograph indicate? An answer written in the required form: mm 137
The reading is mm 15.6
